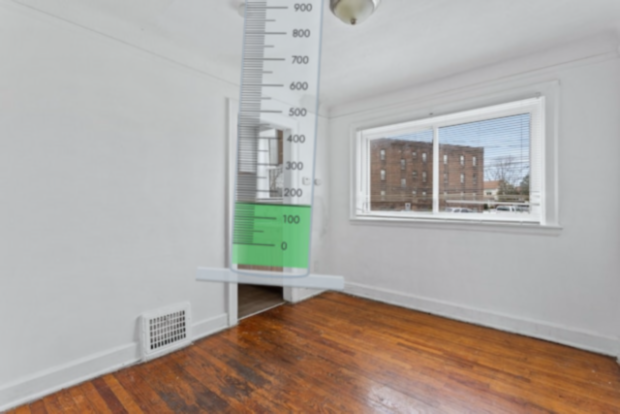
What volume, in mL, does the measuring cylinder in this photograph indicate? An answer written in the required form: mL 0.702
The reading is mL 150
